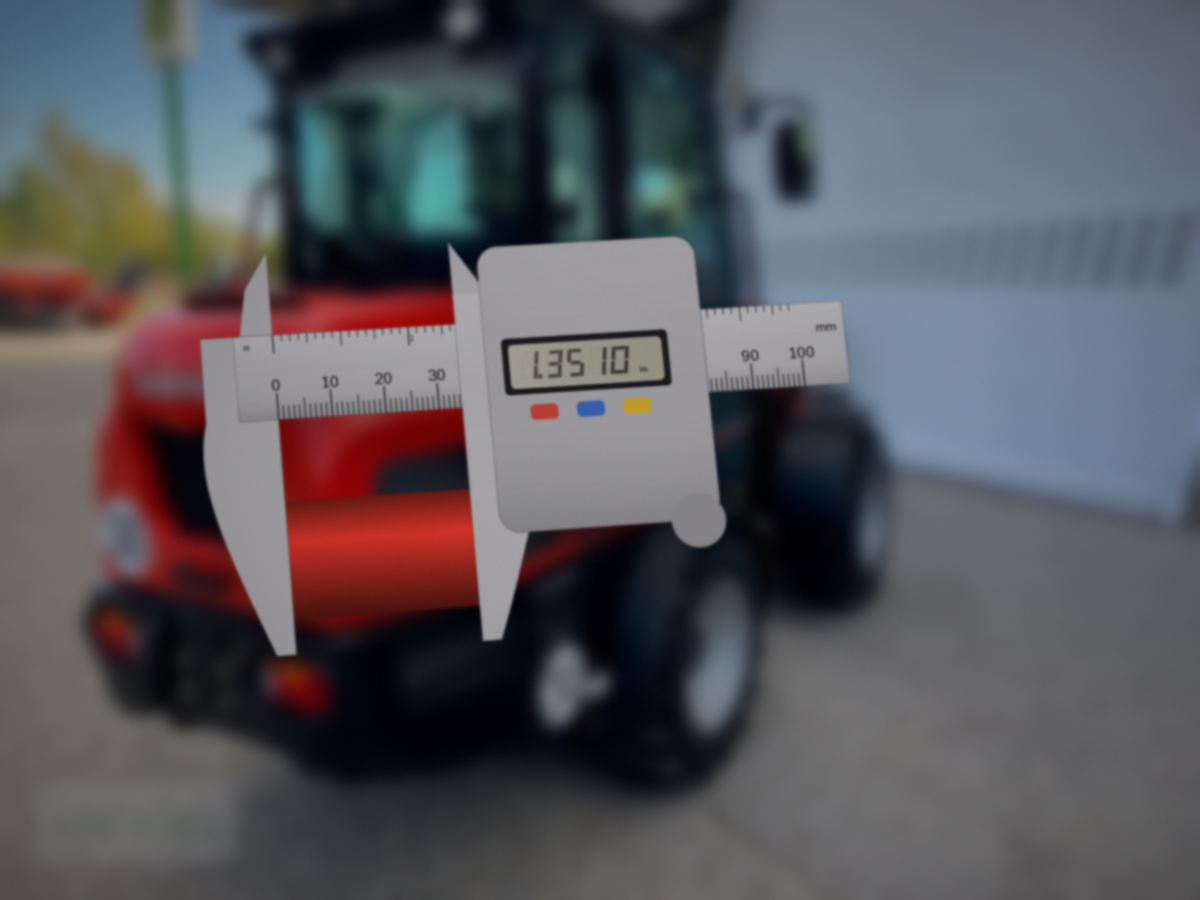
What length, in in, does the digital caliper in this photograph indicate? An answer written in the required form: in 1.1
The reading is in 1.3510
